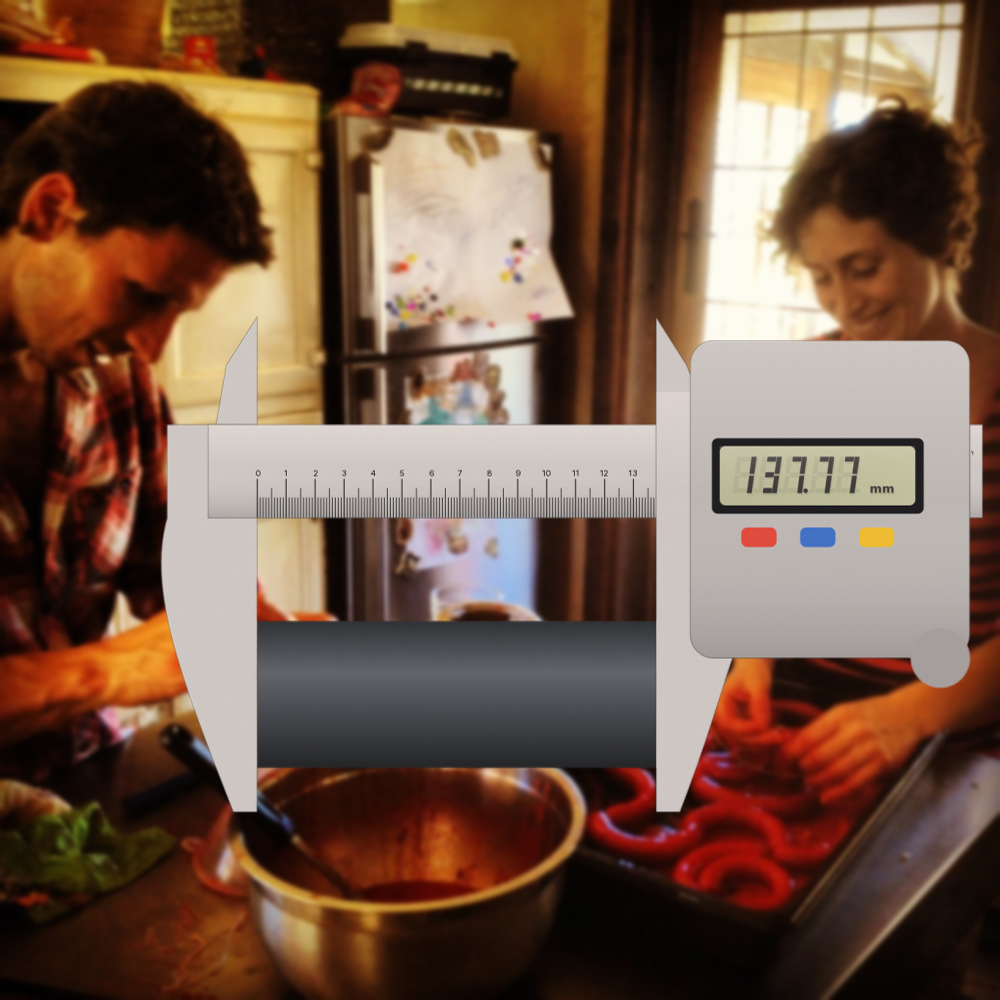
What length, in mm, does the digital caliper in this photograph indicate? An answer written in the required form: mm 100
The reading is mm 137.77
